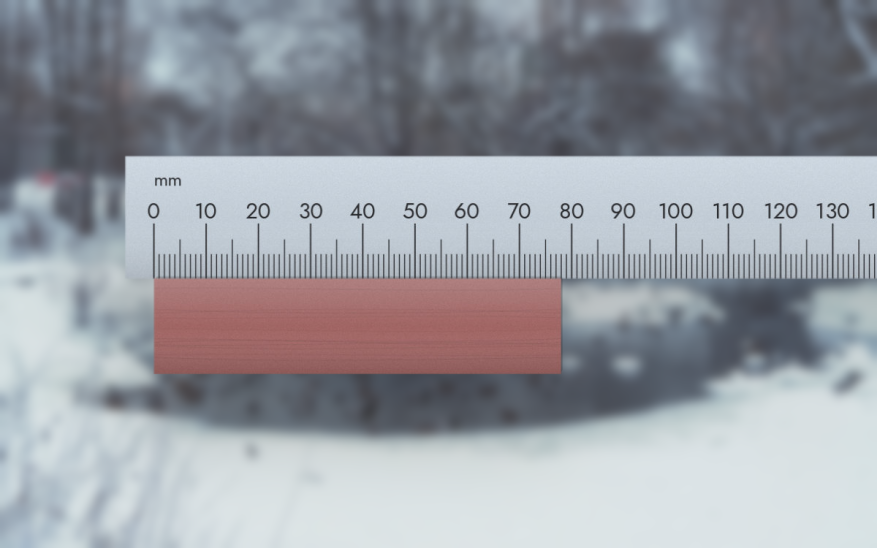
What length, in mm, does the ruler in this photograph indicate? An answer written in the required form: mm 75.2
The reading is mm 78
